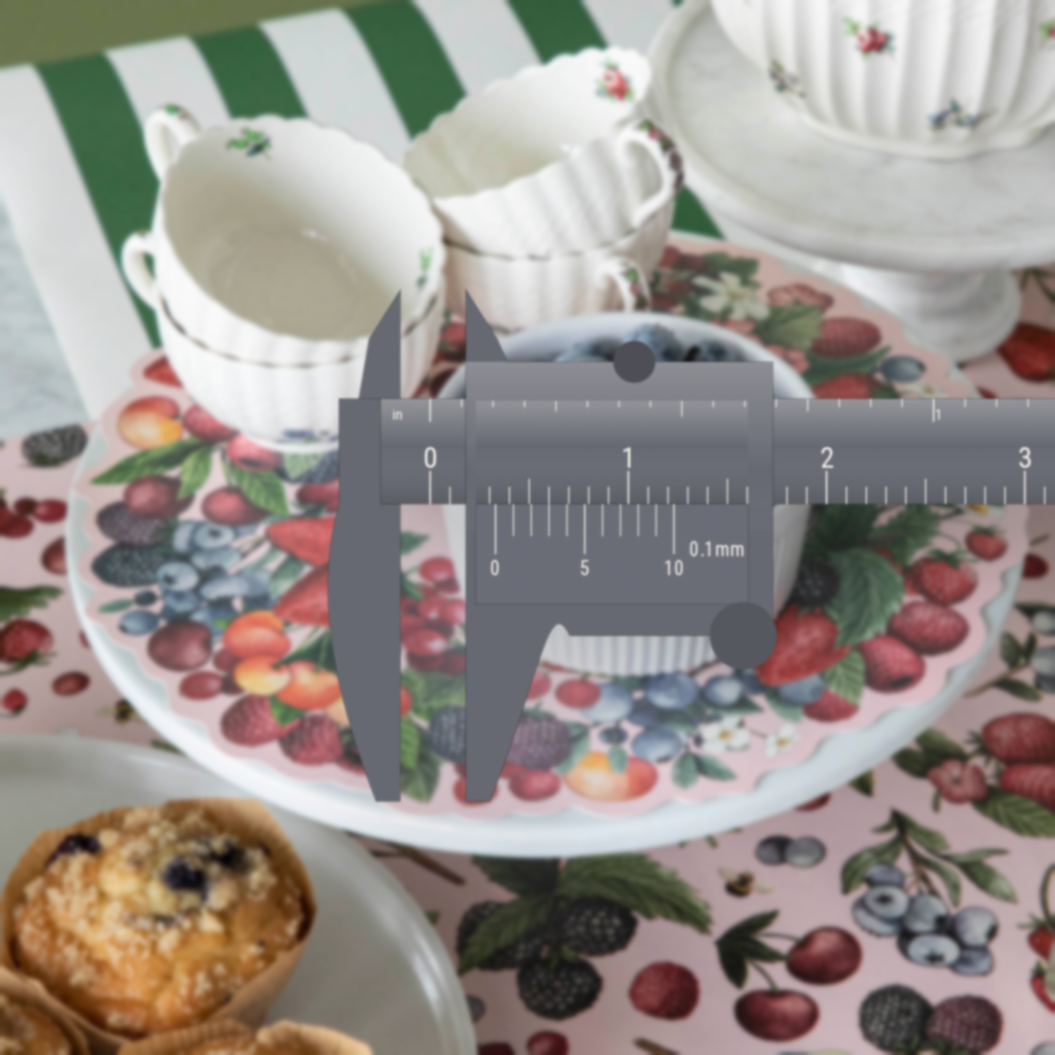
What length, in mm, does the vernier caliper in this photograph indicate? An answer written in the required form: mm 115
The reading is mm 3.3
